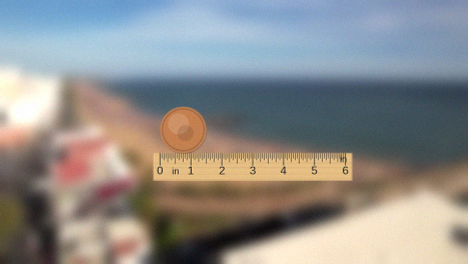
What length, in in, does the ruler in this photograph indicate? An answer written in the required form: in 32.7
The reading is in 1.5
